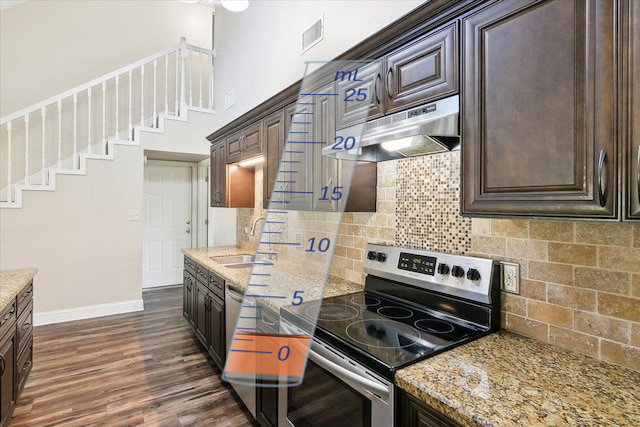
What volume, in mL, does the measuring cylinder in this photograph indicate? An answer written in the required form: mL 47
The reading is mL 1.5
